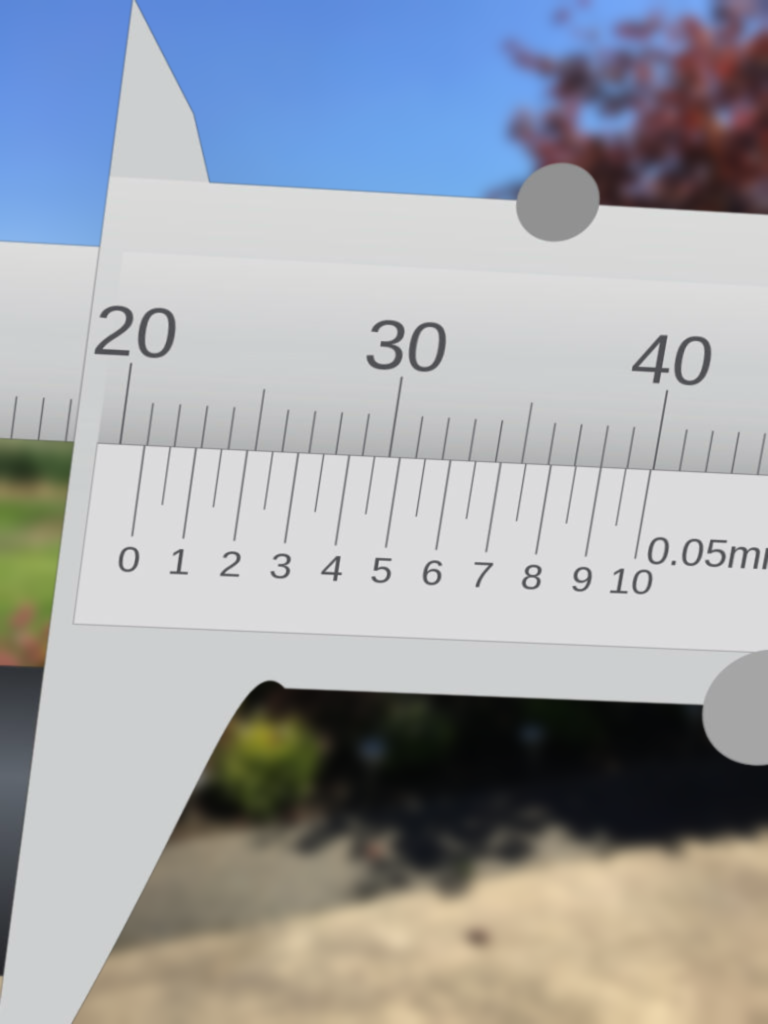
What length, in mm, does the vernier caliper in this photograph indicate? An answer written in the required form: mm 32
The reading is mm 20.9
